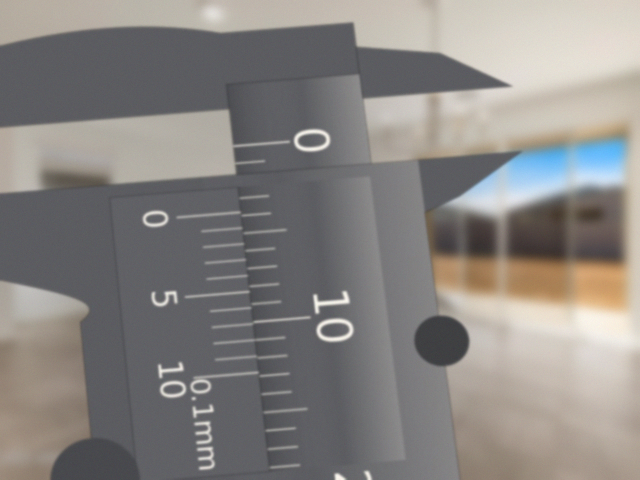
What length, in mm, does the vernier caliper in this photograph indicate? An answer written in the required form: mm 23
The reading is mm 3.8
